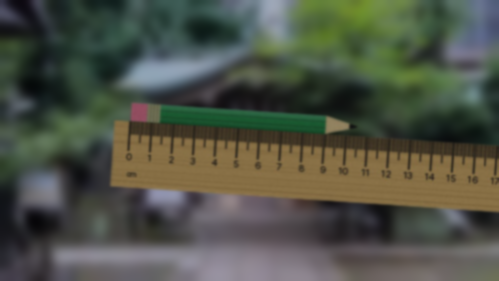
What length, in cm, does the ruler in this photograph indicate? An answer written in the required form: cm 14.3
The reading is cm 10.5
